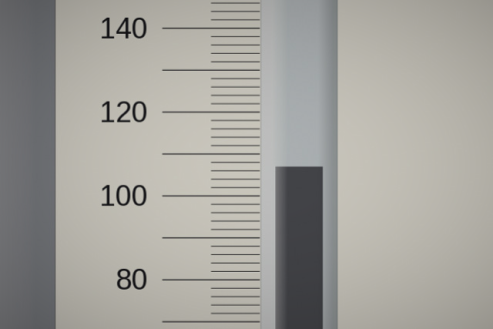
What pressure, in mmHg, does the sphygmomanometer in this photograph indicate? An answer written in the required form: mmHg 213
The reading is mmHg 107
